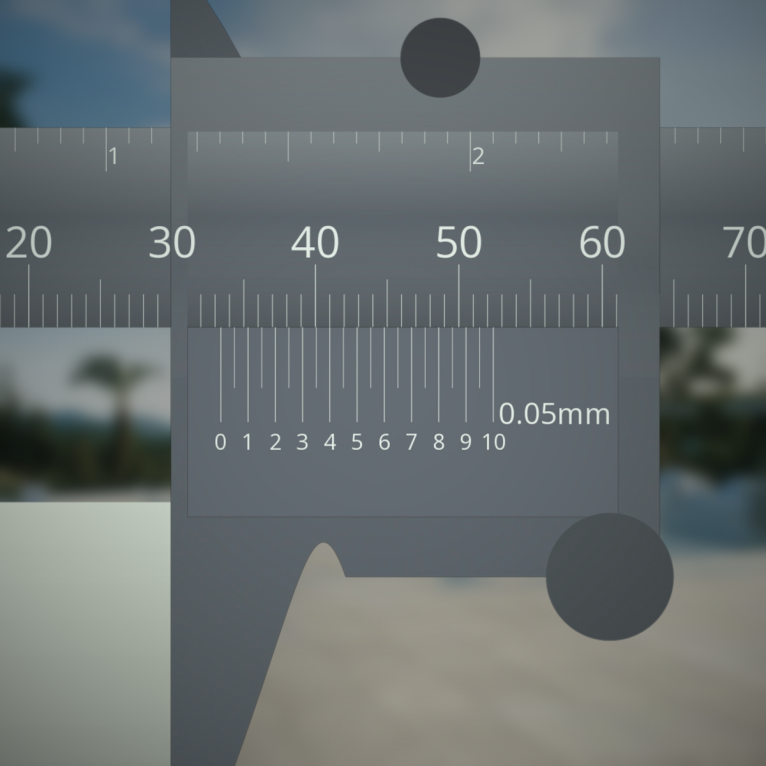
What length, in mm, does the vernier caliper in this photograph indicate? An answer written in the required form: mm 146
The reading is mm 33.4
